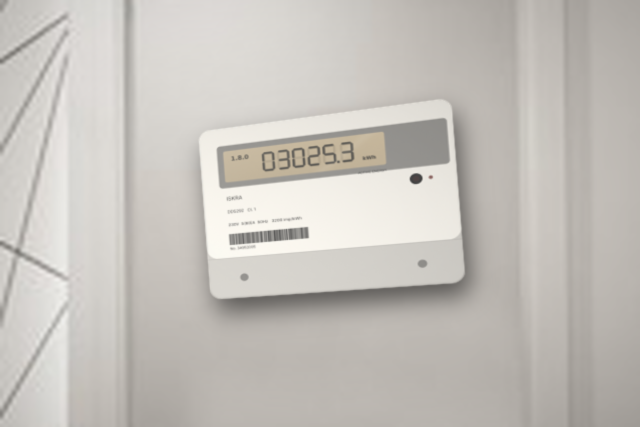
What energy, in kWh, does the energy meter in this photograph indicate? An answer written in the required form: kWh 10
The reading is kWh 3025.3
